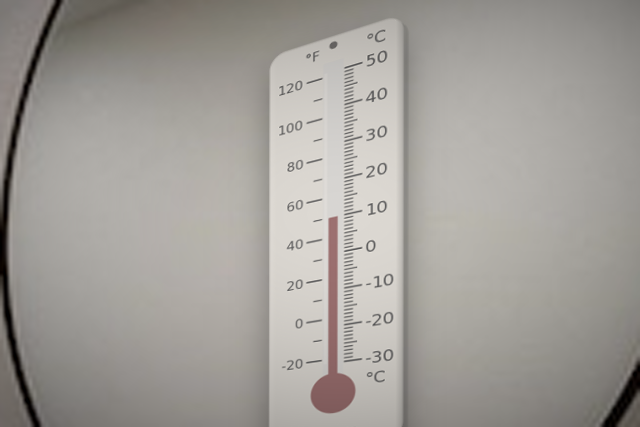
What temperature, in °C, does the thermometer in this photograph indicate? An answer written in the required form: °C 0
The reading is °C 10
